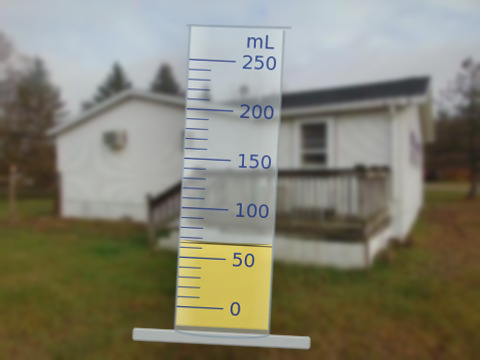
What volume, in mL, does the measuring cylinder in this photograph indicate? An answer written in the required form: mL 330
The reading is mL 65
